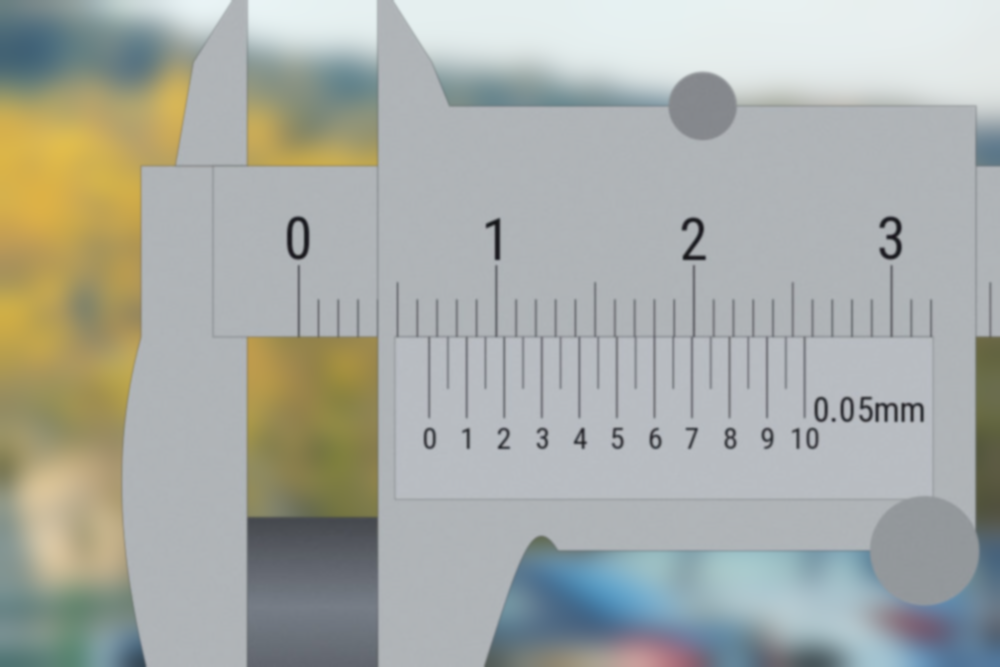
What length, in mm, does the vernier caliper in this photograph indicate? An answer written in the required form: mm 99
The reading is mm 6.6
